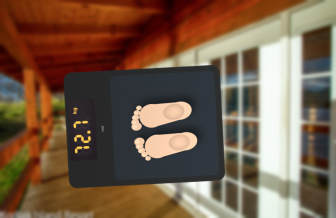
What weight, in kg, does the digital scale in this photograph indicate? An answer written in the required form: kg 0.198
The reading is kg 72.7
